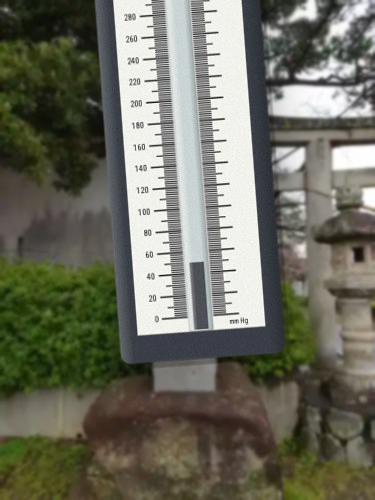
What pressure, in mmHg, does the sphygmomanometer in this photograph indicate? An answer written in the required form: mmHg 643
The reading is mmHg 50
